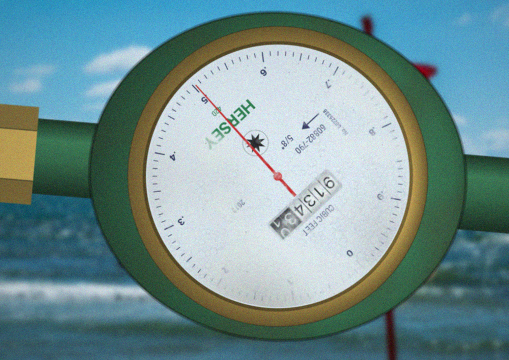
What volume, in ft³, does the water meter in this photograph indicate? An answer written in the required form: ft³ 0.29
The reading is ft³ 913430.50
